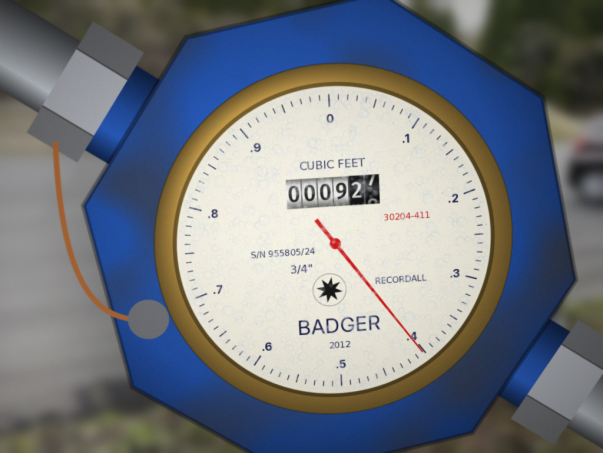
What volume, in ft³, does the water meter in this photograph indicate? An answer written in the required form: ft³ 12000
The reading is ft³ 927.40
